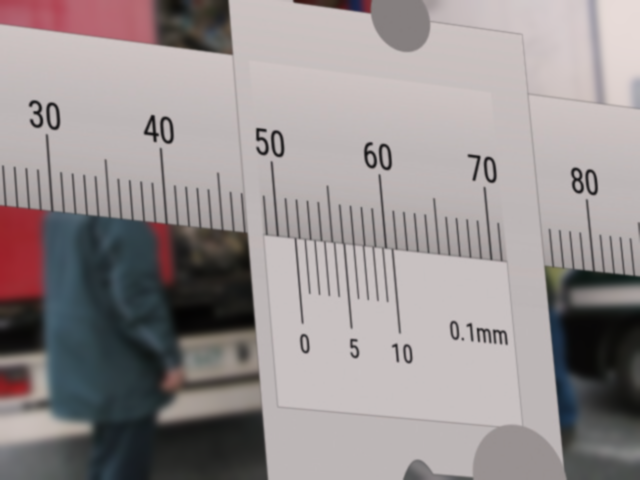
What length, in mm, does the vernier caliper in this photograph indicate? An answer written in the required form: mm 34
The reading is mm 51.6
